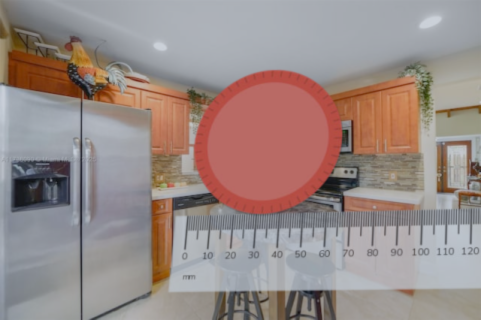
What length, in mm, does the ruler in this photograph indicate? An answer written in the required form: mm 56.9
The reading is mm 65
